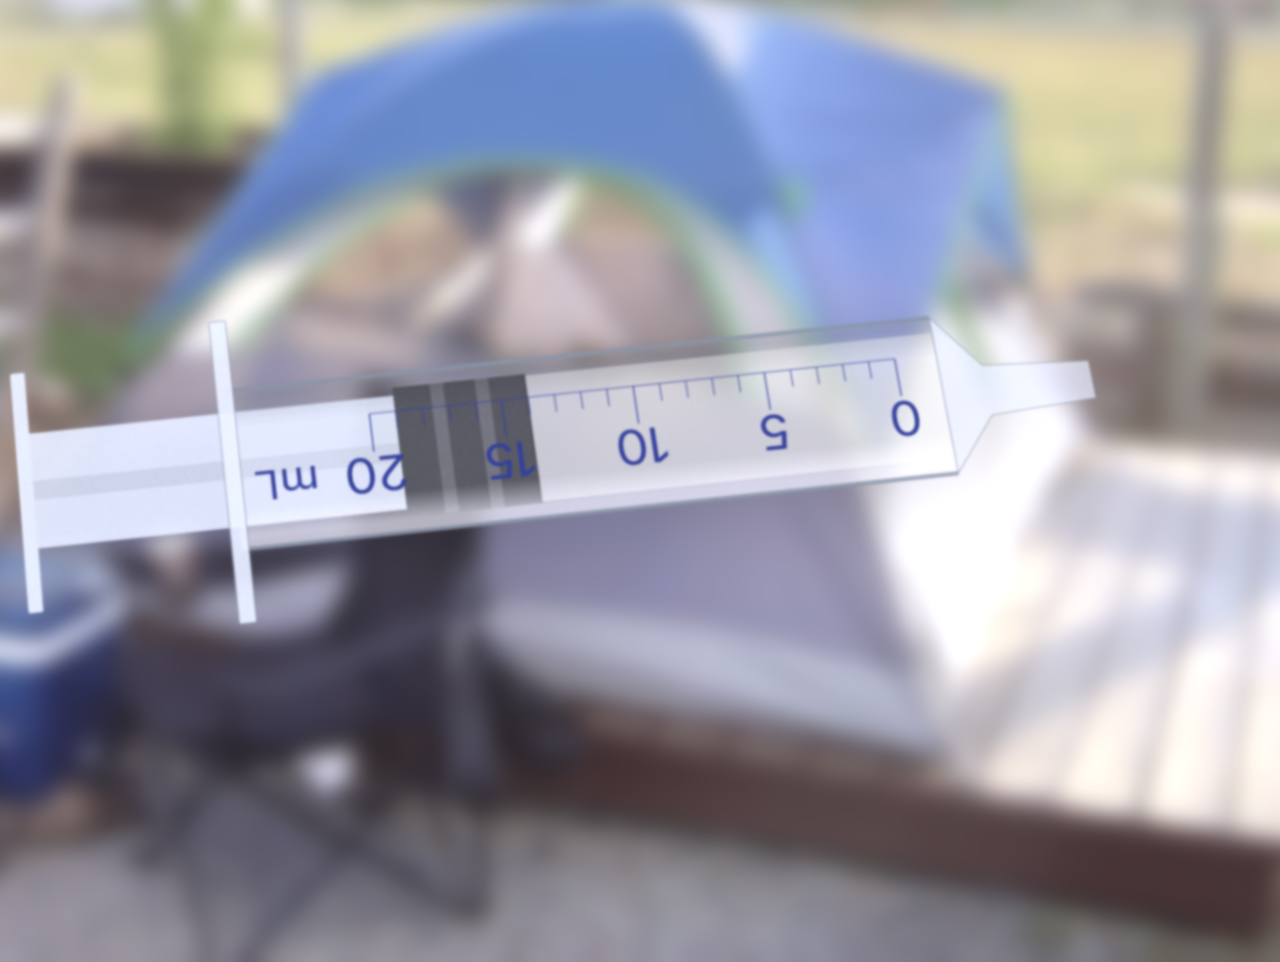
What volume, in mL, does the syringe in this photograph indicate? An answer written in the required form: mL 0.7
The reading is mL 14
